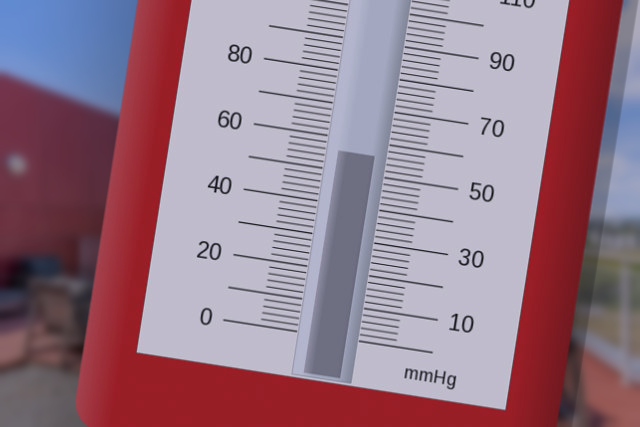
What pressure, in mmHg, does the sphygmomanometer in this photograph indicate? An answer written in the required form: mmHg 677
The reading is mmHg 56
